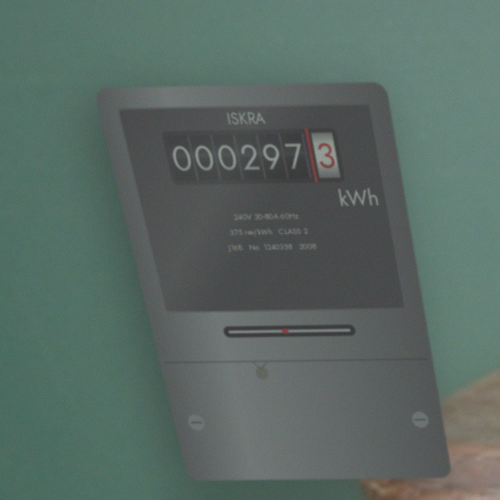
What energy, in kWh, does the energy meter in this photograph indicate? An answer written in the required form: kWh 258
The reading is kWh 297.3
